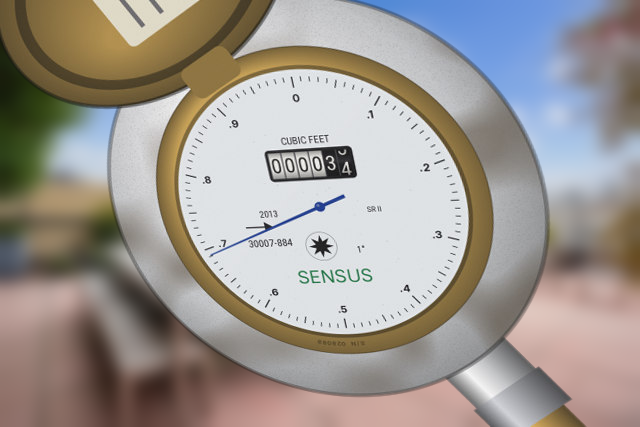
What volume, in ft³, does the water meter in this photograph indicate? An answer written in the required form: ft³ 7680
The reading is ft³ 33.69
